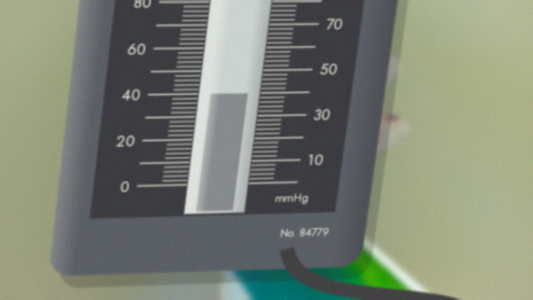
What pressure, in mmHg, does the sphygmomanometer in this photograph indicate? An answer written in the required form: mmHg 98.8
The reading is mmHg 40
